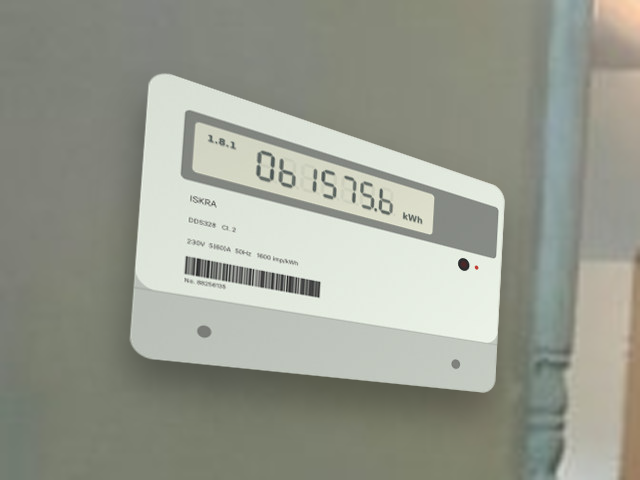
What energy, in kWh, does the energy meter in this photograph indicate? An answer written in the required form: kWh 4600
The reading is kWh 61575.6
